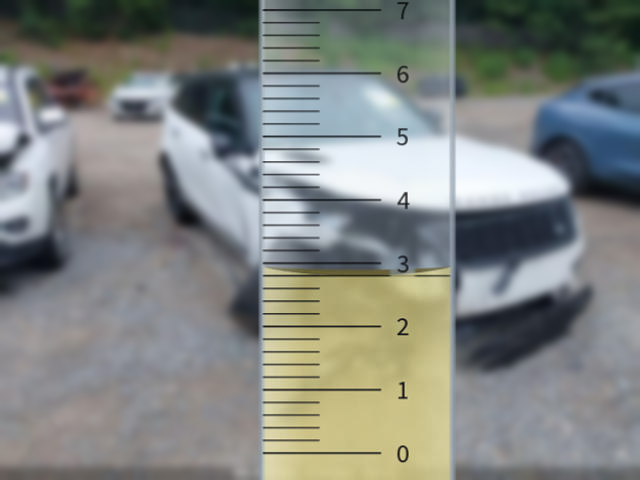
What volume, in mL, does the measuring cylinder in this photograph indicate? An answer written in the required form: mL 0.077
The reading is mL 2.8
